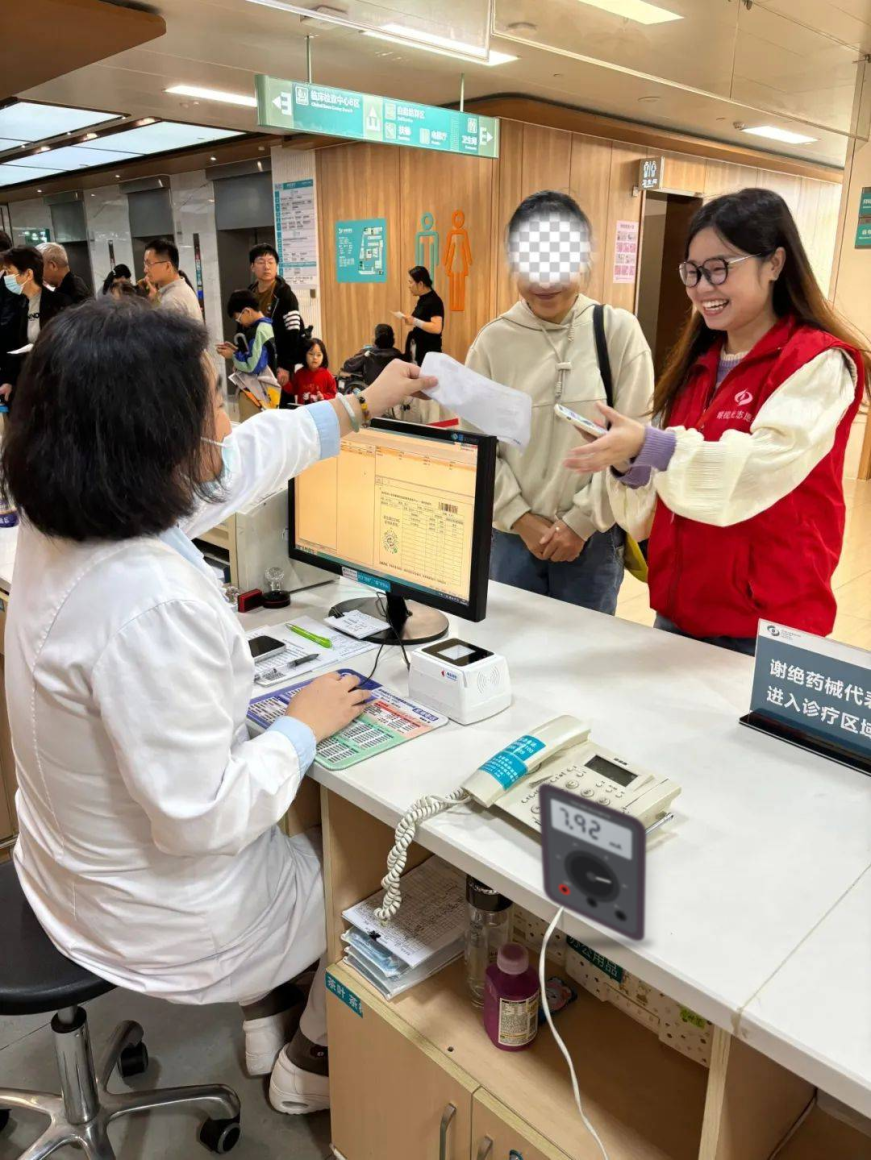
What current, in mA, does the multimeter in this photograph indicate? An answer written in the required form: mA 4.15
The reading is mA 7.92
